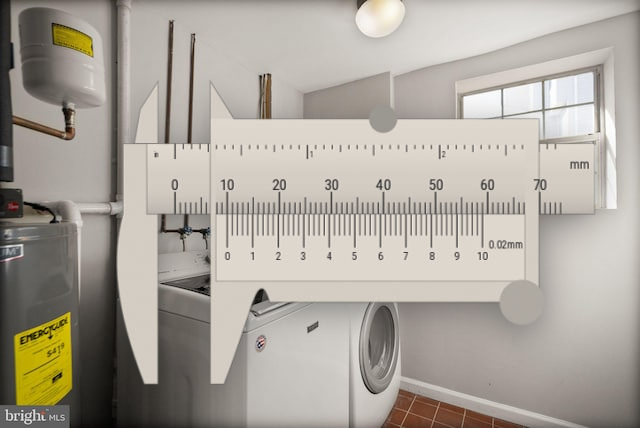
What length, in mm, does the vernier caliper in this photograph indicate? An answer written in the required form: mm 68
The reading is mm 10.0
